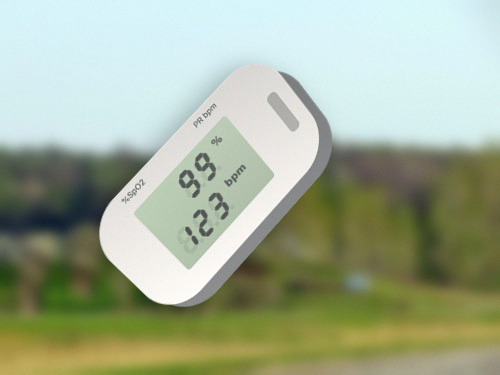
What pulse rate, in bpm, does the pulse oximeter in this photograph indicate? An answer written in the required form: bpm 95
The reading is bpm 123
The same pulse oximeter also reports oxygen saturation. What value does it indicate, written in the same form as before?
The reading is % 99
